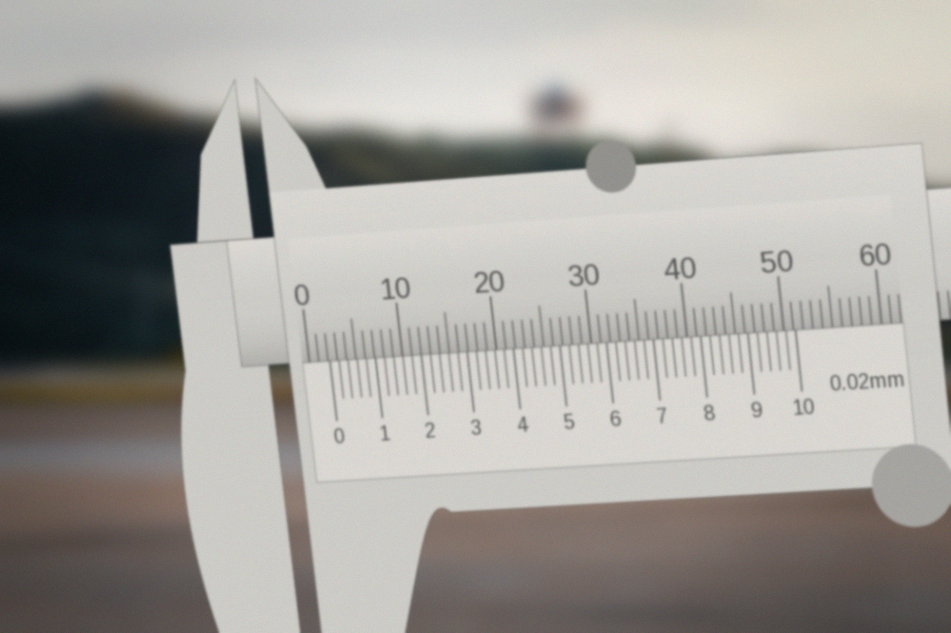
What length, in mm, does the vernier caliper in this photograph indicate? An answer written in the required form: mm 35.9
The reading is mm 2.2
